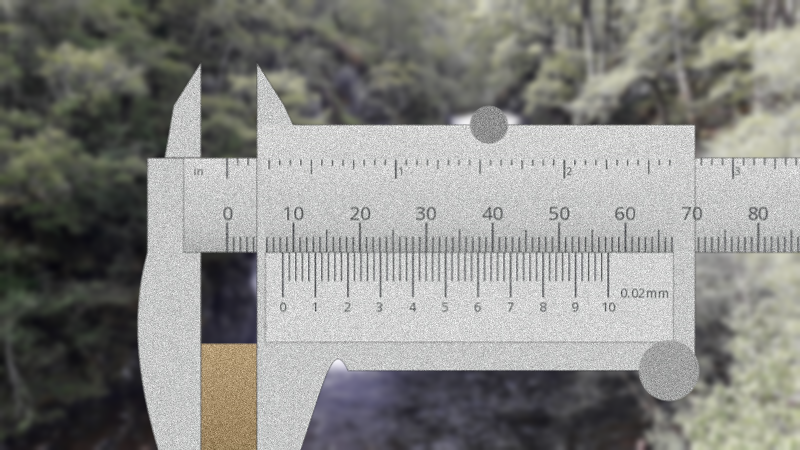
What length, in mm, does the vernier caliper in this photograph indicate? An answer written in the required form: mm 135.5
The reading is mm 8.4
